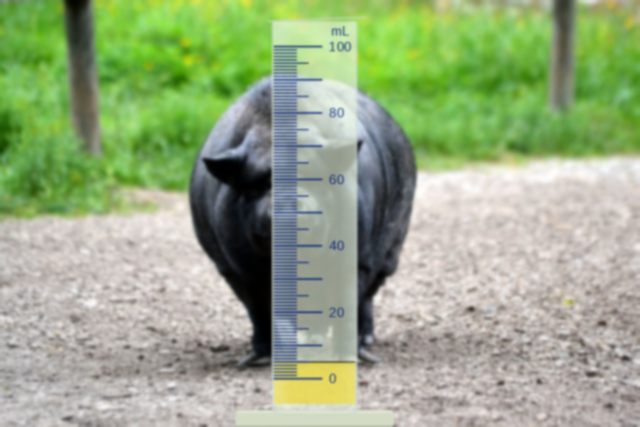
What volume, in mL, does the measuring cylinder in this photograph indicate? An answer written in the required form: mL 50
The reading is mL 5
